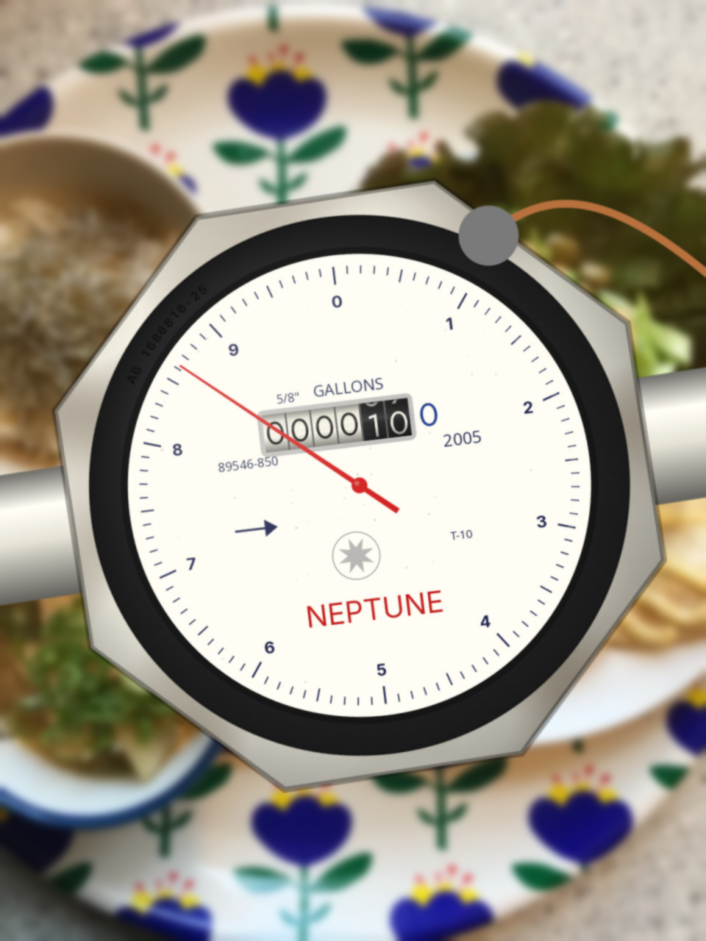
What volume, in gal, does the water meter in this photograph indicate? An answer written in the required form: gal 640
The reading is gal 98.6
